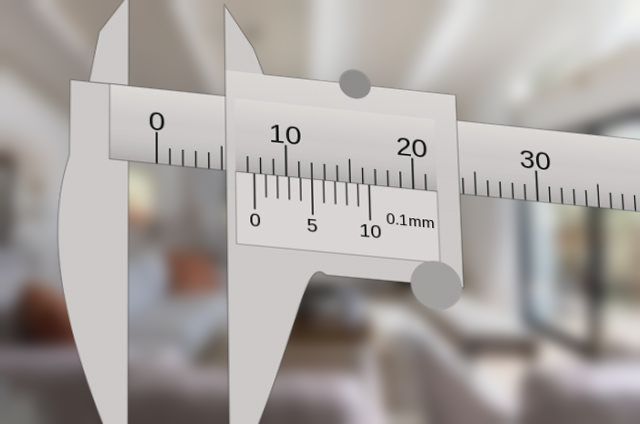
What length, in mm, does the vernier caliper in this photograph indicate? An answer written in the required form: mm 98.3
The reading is mm 7.5
